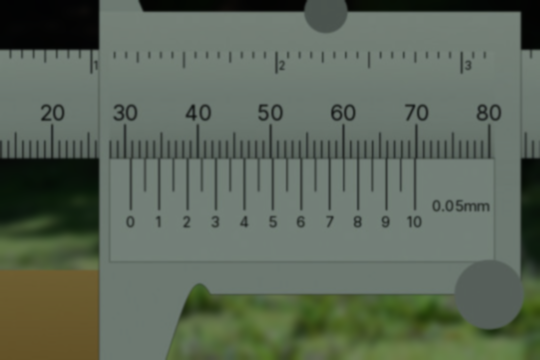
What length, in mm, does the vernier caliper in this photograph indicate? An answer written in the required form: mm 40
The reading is mm 30.8
